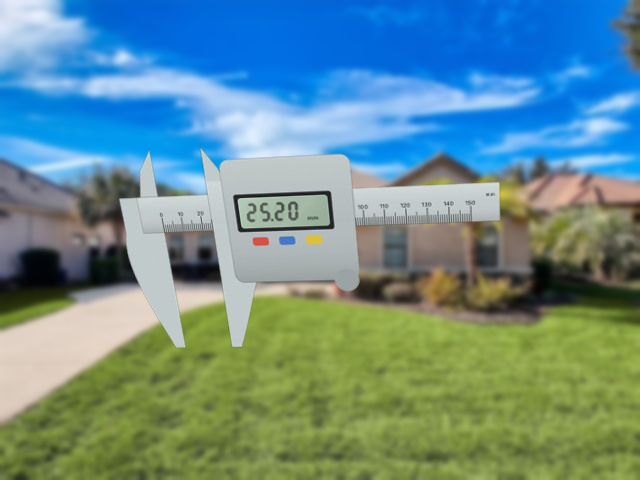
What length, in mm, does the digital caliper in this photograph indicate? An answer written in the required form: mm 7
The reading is mm 25.20
